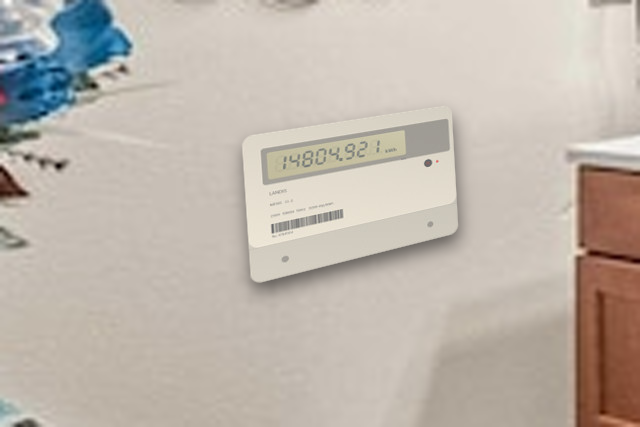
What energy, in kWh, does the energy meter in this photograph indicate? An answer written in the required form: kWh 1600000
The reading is kWh 14804.921
